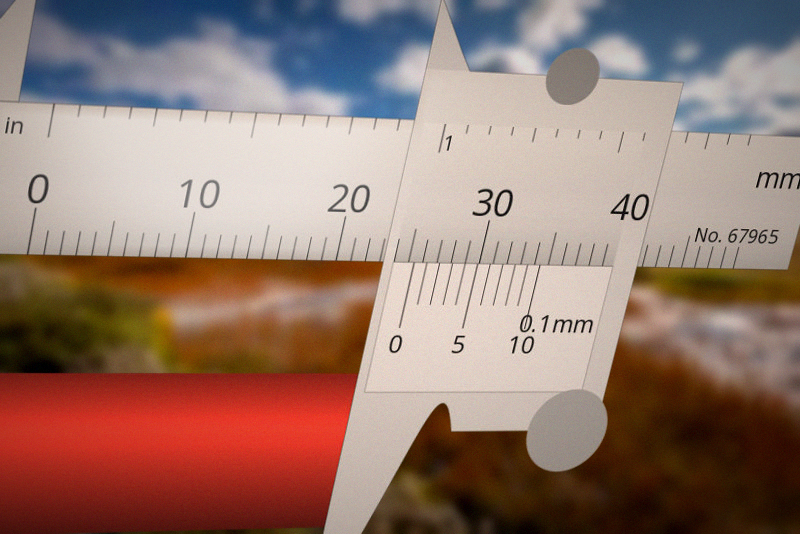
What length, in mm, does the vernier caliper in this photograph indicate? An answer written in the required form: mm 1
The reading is mm 25.4
